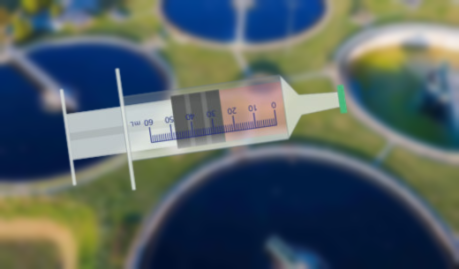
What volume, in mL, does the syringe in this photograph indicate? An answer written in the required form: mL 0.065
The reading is mL 25
